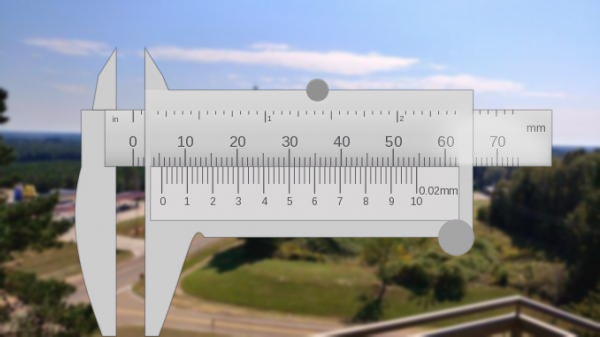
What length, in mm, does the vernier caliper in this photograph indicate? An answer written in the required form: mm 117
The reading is mm 5.5
